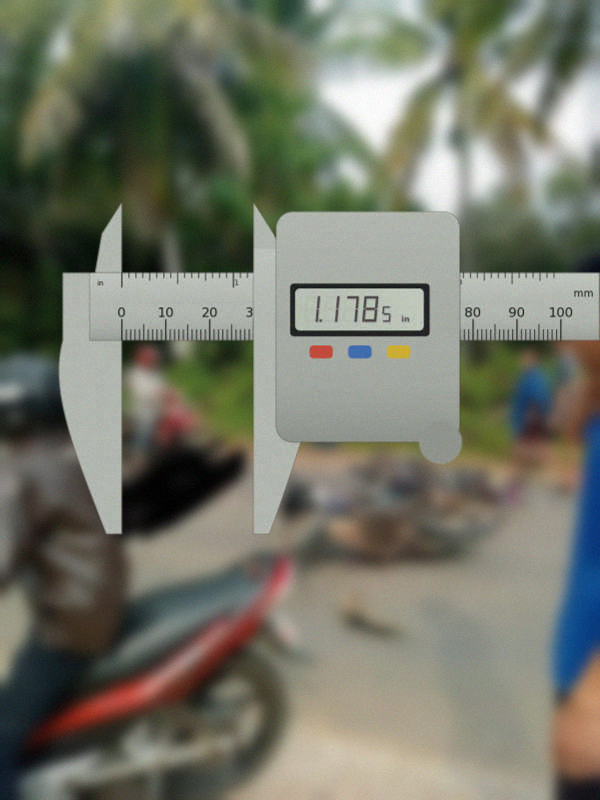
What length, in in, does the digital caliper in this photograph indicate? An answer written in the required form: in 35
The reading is in 1.1785
